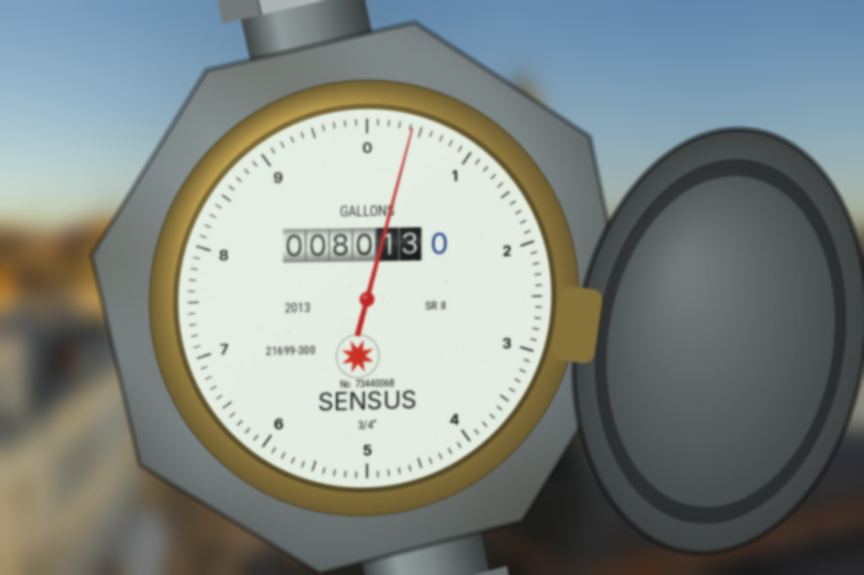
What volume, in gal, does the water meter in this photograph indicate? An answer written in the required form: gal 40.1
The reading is gal 80130.4
